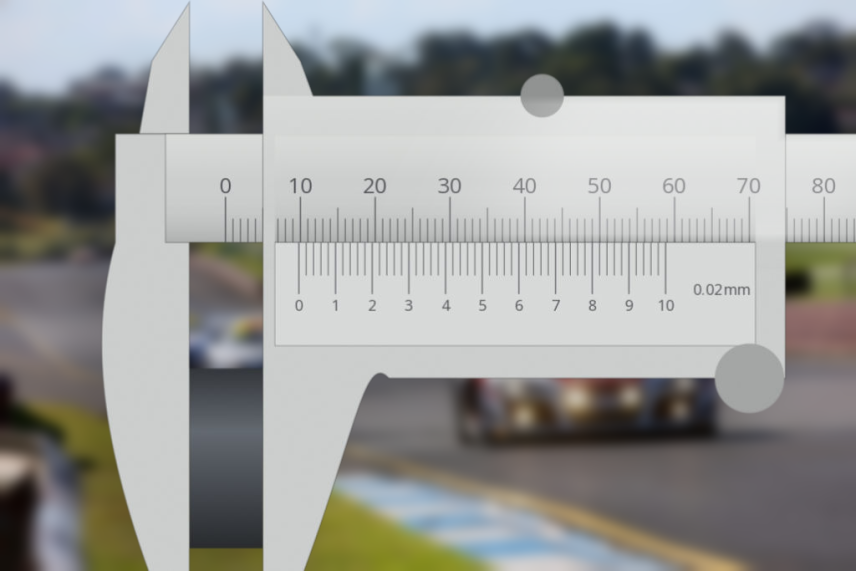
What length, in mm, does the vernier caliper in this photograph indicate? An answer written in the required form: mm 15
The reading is mm 9.8
